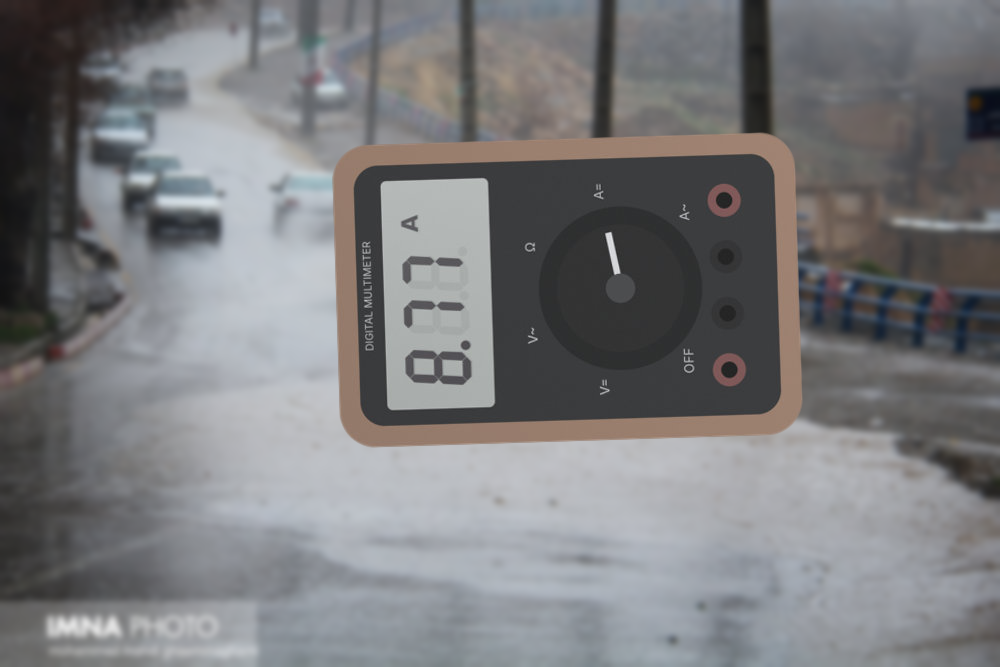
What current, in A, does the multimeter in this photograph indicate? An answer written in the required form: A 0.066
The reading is A 8.77
